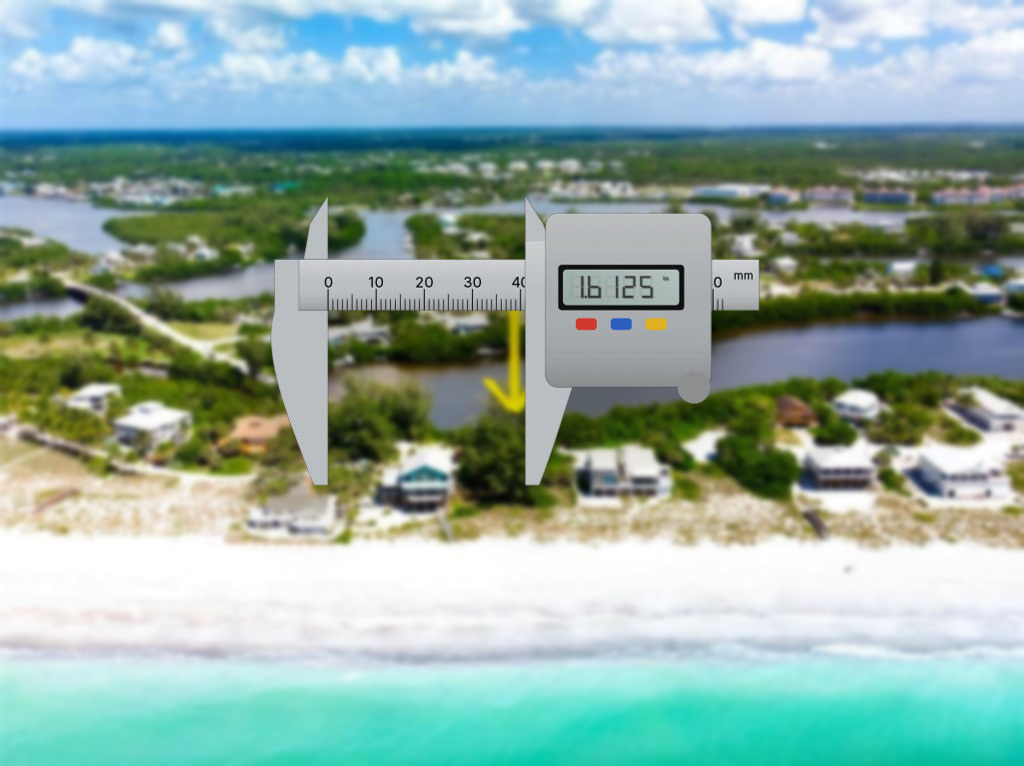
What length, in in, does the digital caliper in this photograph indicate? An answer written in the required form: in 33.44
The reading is in 1.6125
